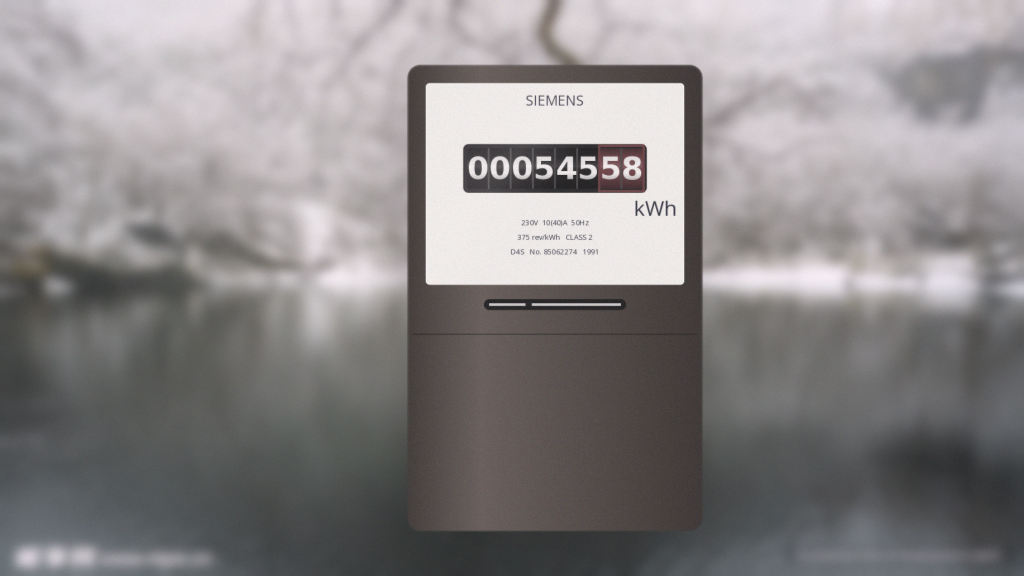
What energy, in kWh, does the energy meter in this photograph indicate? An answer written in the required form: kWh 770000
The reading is kWh 545.58
